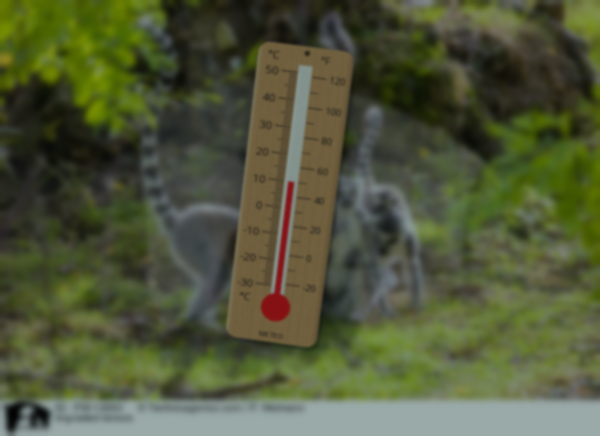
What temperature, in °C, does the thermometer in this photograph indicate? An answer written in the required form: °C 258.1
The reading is °C 10
